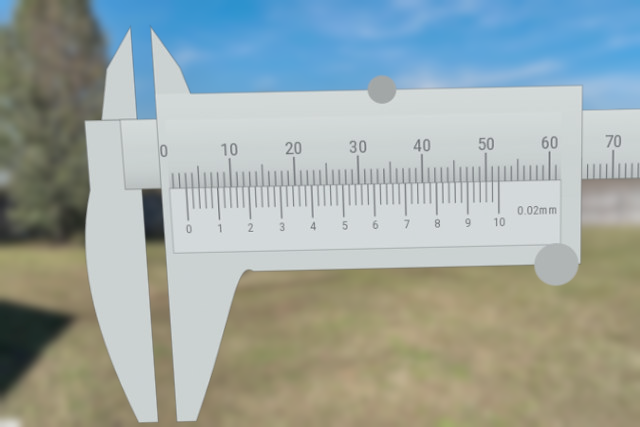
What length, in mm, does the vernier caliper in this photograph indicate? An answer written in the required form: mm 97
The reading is mm 3.0
